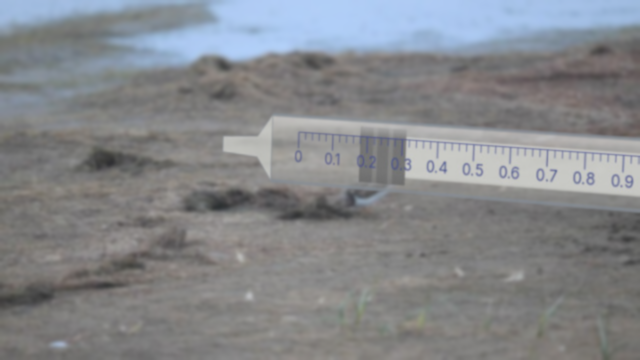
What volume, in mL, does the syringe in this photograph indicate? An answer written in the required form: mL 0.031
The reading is mL 0.18
